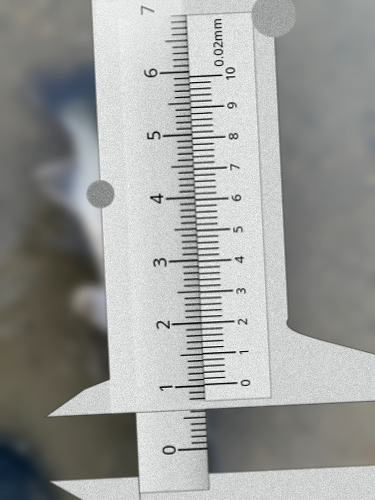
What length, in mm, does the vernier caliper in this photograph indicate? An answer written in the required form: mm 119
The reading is mm 10.2
